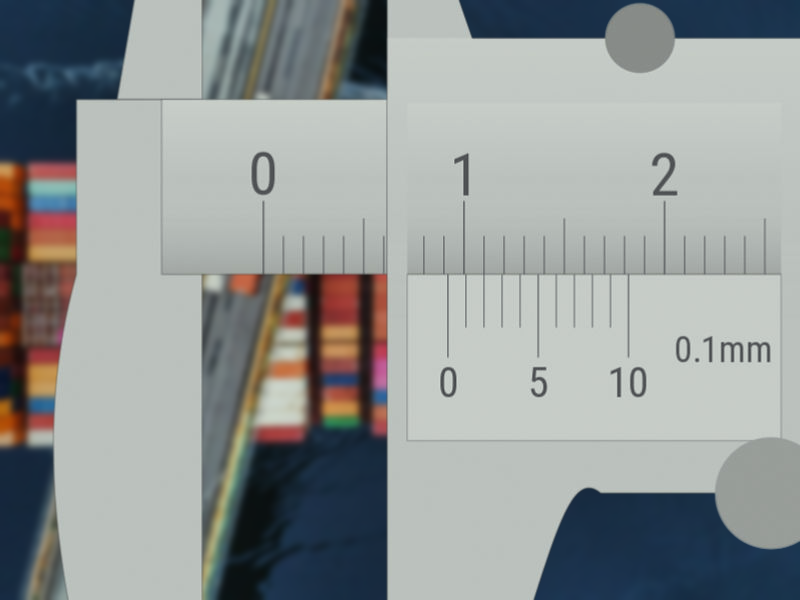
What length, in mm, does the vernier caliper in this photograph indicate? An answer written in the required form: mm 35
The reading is mm 9.2
